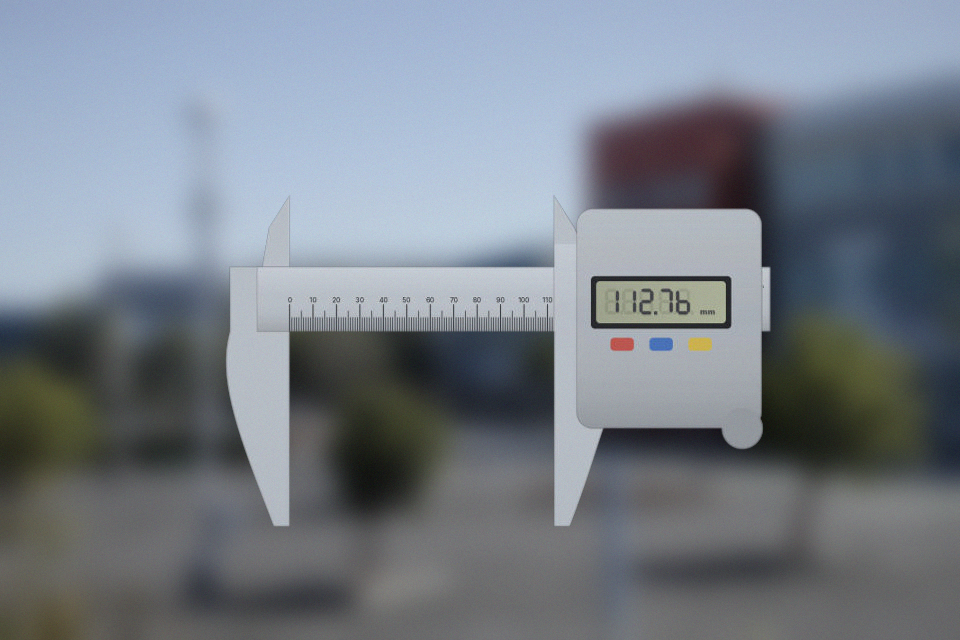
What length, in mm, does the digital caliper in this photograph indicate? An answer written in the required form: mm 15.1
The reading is mm 112.76
